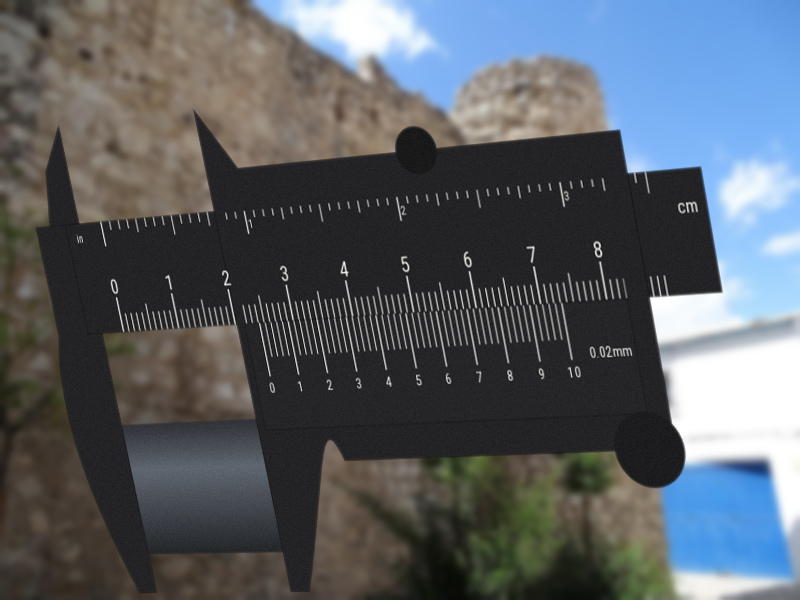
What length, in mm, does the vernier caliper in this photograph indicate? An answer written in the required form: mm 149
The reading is mm 24.2
